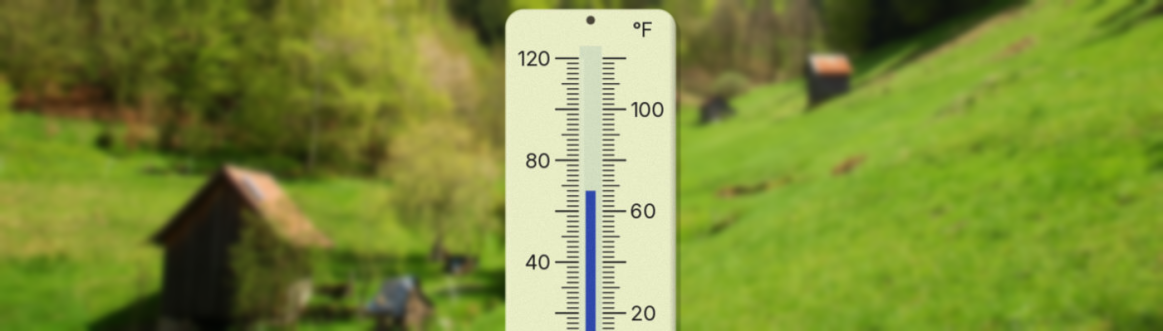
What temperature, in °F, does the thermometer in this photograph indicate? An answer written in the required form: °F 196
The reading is °F 68
